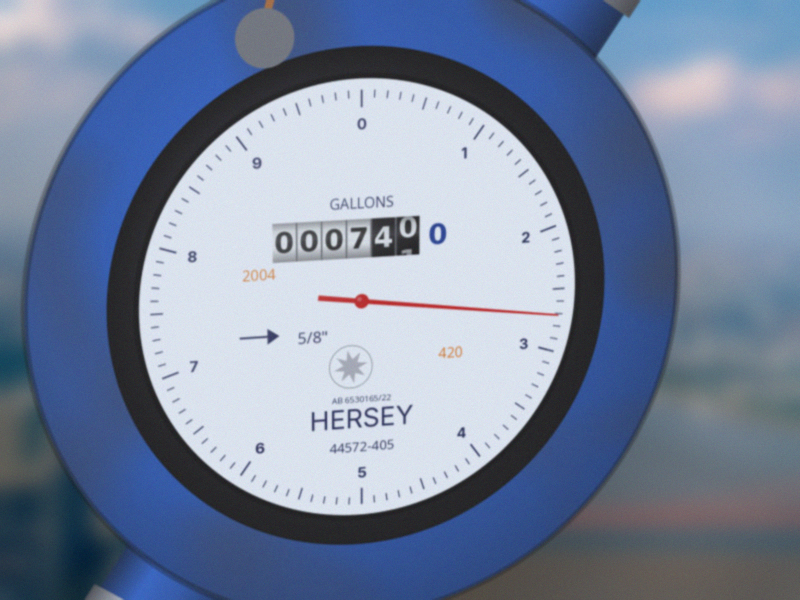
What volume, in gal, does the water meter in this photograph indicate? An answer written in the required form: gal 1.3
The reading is gal 7402.7
